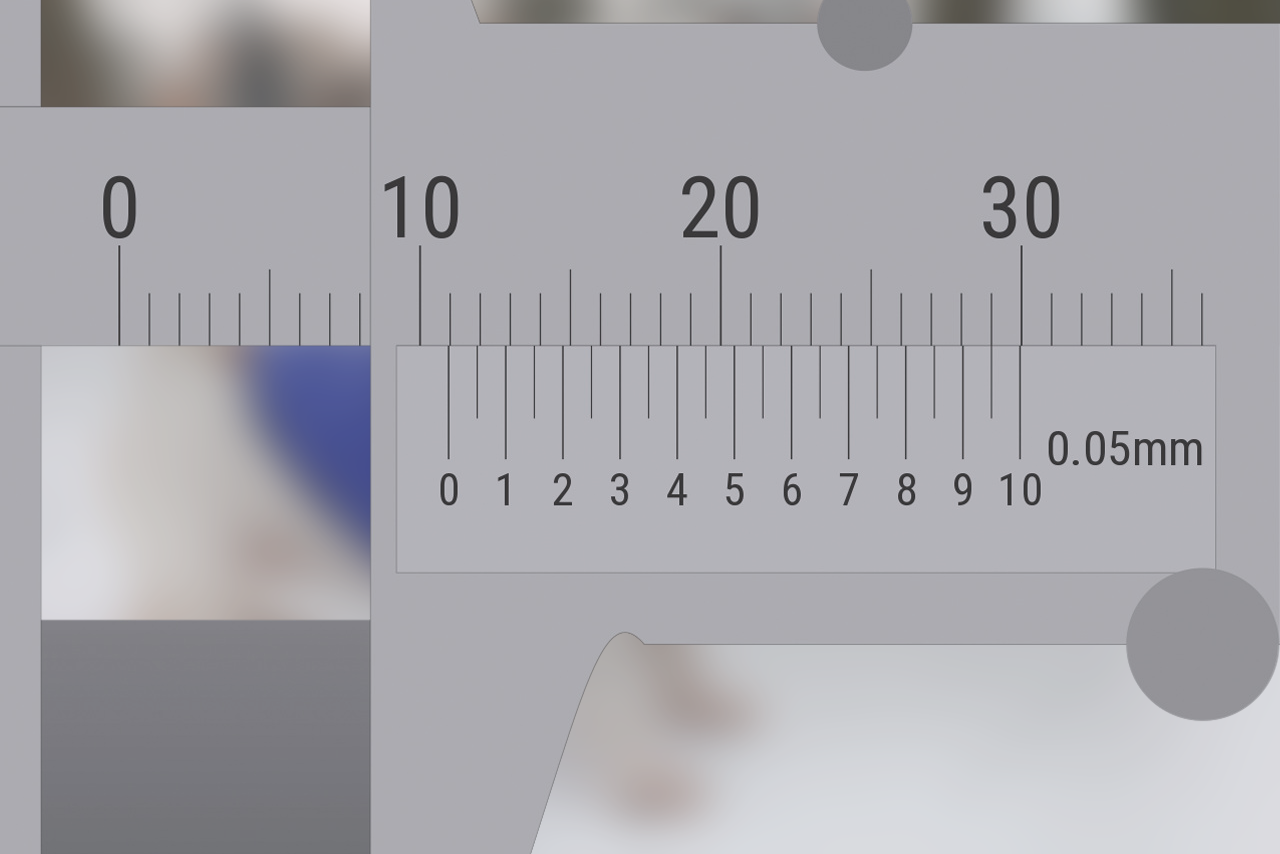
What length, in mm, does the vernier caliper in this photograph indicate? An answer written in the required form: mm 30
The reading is mm 10.95
